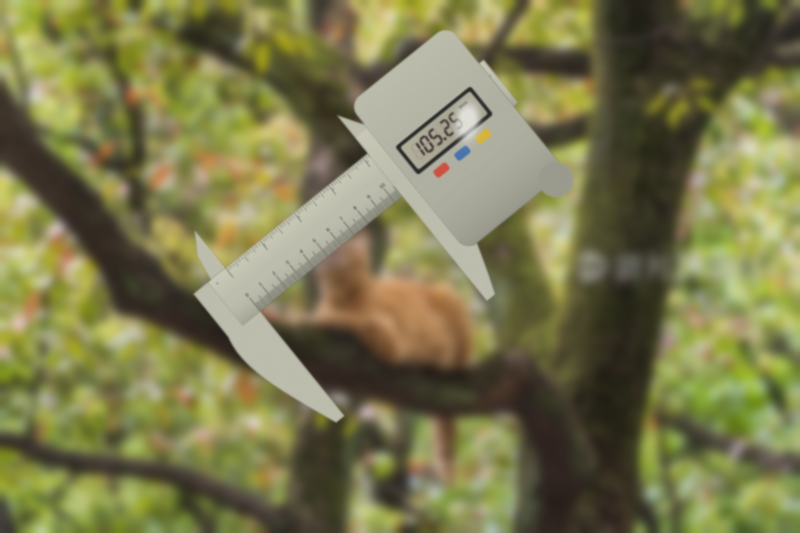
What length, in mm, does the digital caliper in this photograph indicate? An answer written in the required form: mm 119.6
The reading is mm 105.25
